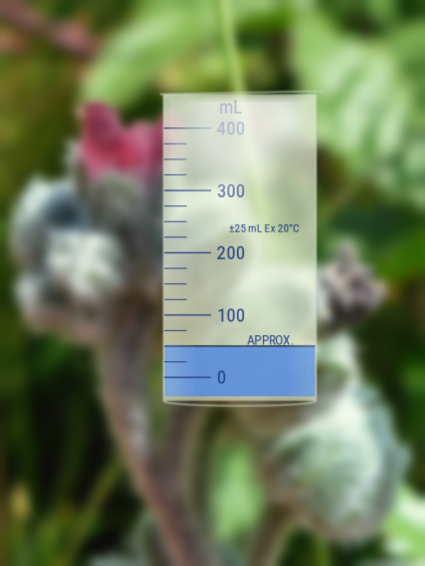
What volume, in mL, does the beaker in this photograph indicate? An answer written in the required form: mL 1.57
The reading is mL 50
